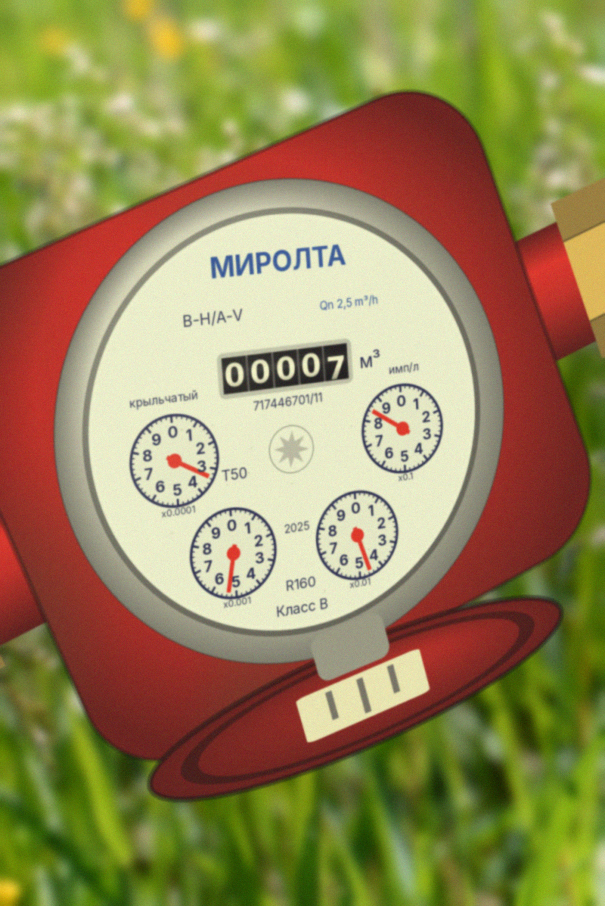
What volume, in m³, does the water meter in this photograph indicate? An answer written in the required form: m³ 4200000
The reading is m³ 6.8453
